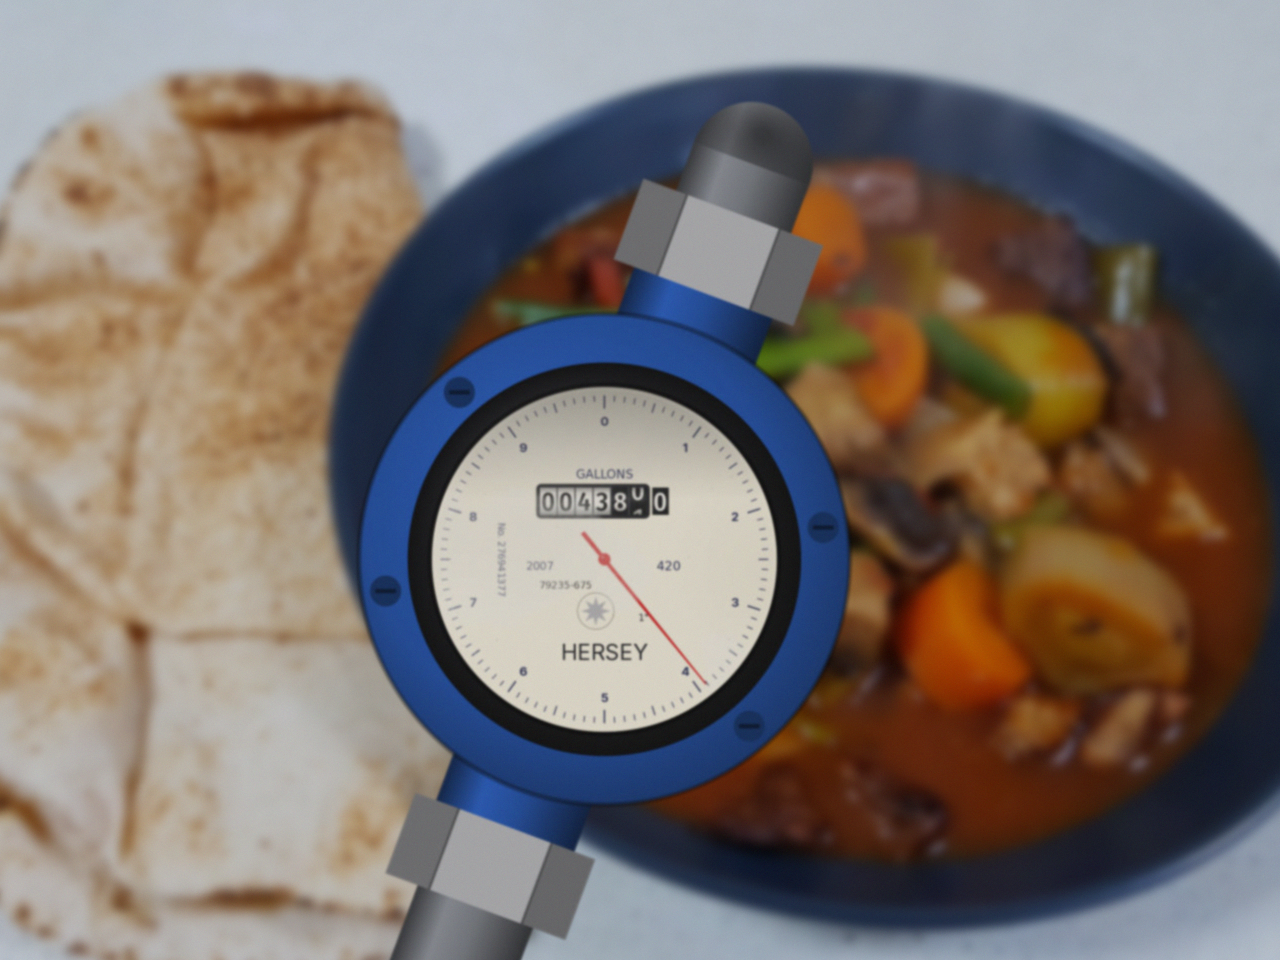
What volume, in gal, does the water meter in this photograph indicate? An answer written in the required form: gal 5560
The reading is gal 43803.9
